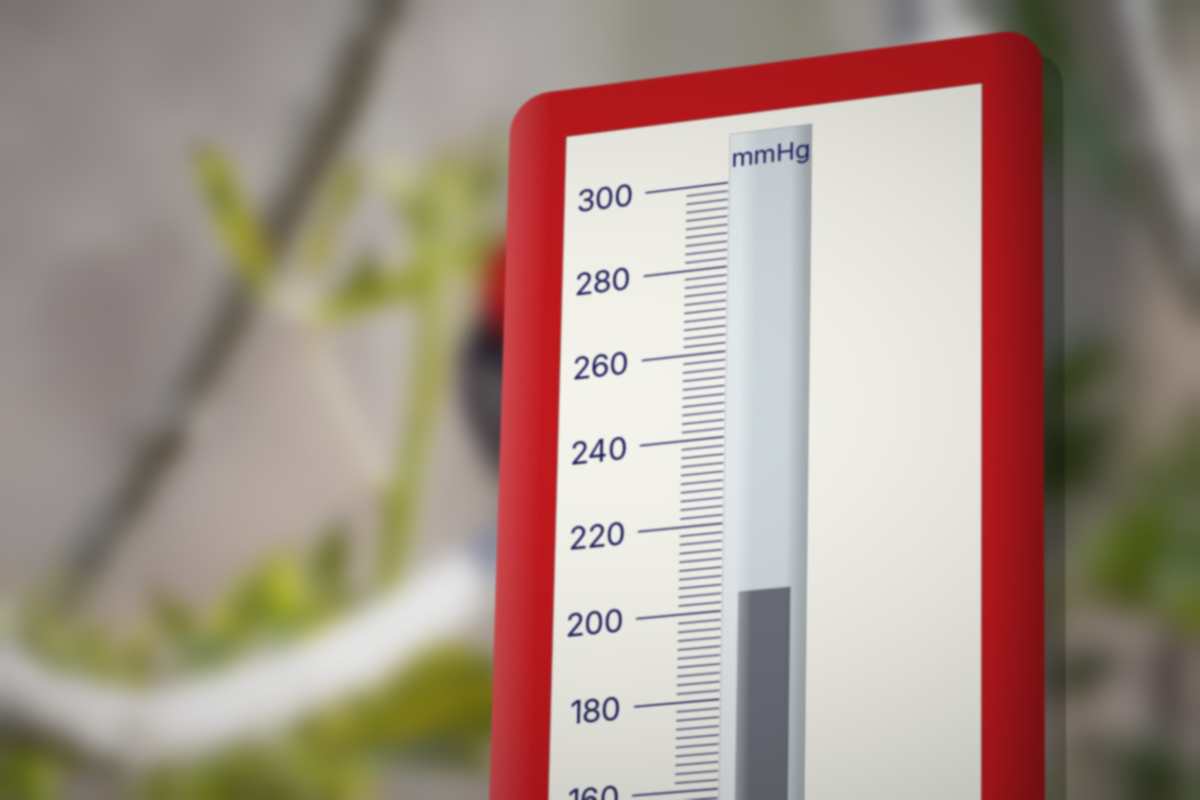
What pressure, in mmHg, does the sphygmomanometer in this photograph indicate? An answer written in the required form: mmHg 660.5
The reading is mmHg 204
